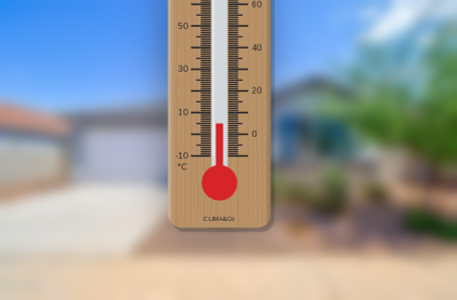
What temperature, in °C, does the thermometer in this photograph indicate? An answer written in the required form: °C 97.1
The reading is °C 5
